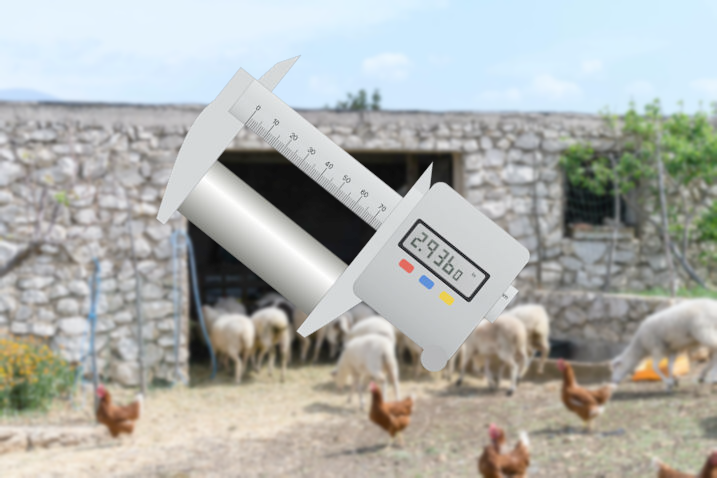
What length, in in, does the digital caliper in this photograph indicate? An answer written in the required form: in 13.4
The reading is in 2.9360
